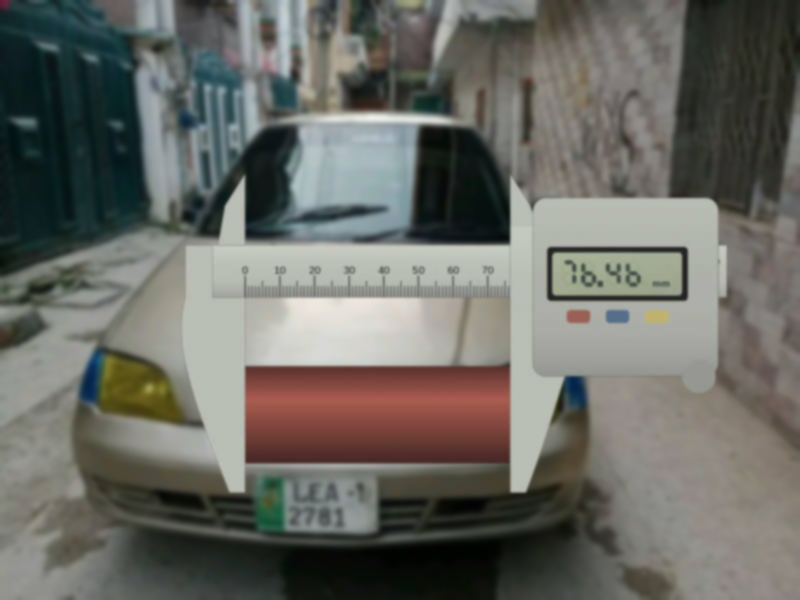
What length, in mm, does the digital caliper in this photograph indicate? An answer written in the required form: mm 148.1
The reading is mm 76.46
